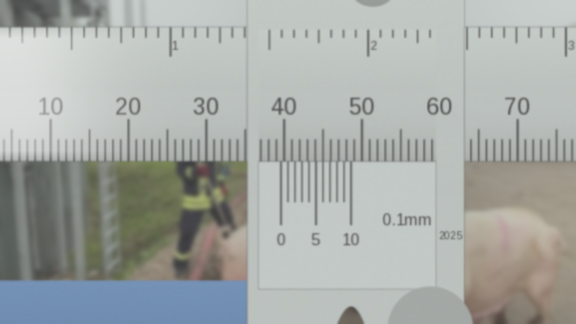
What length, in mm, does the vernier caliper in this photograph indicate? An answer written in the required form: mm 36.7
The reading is mm 39.6
